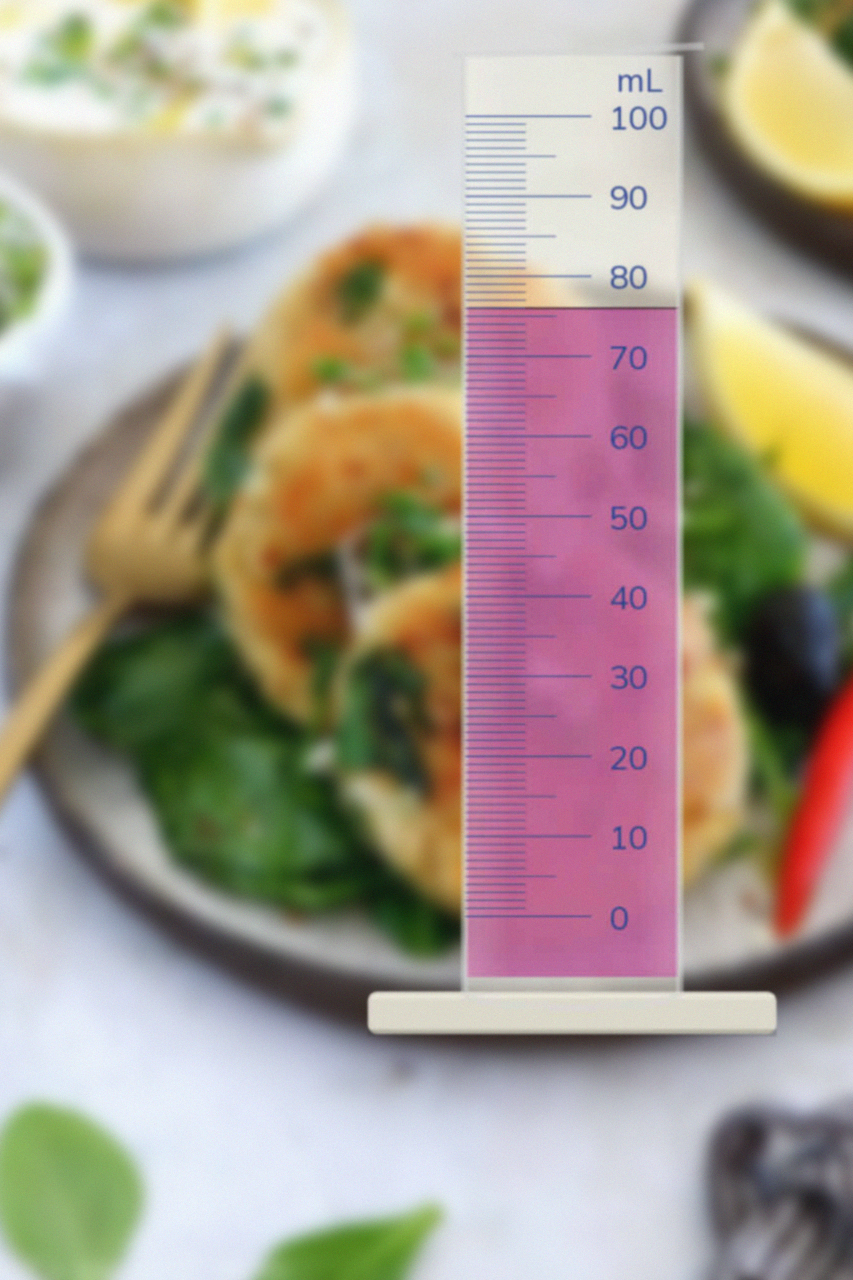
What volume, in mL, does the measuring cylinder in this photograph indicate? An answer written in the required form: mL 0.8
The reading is mL 76
